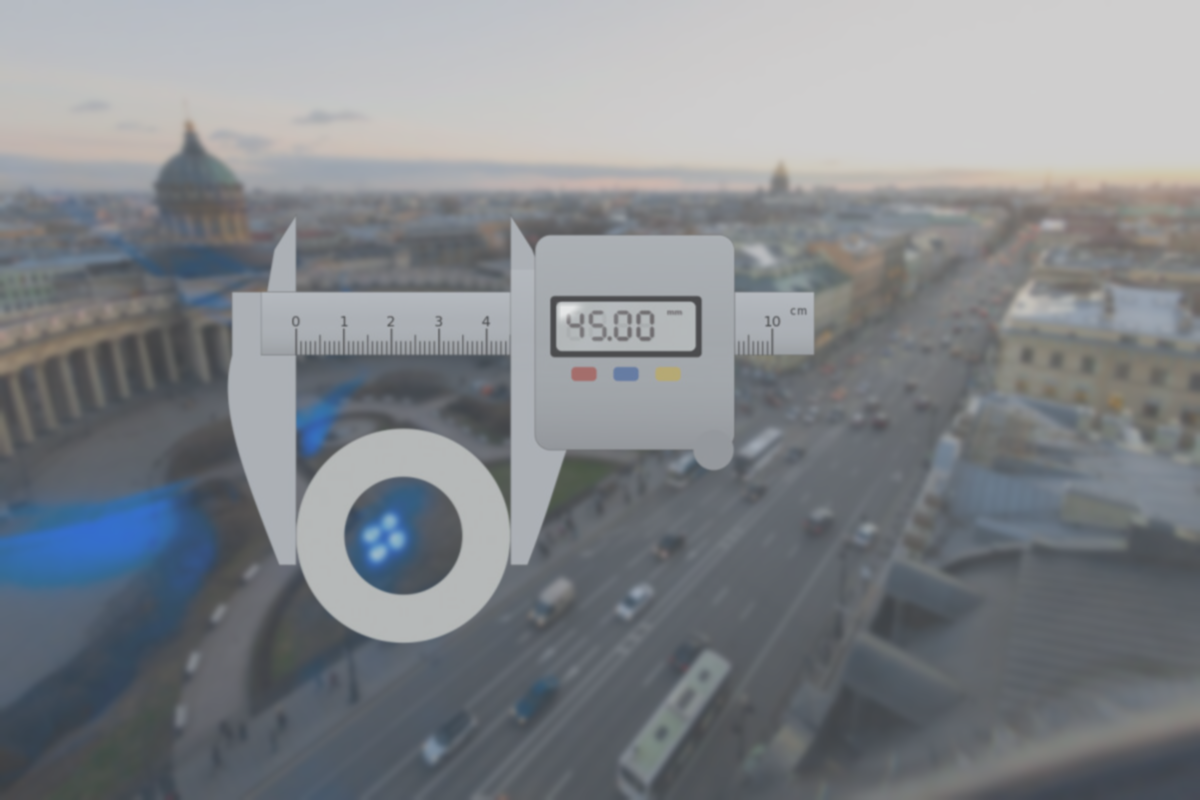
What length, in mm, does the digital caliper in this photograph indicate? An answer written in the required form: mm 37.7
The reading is mm 45.00
